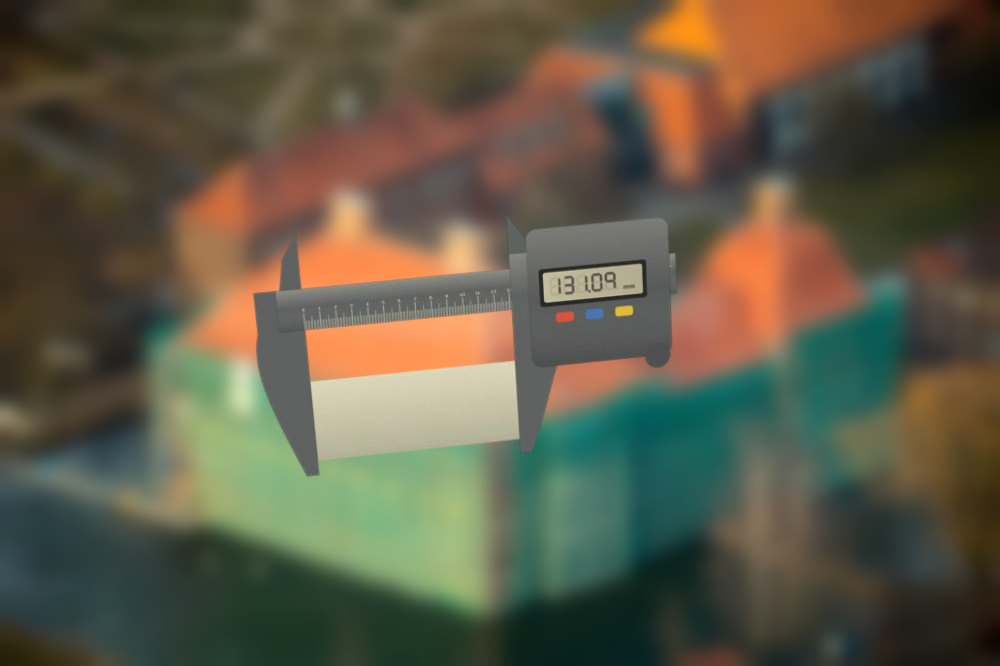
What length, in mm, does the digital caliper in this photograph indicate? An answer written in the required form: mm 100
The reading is mm 131.09
